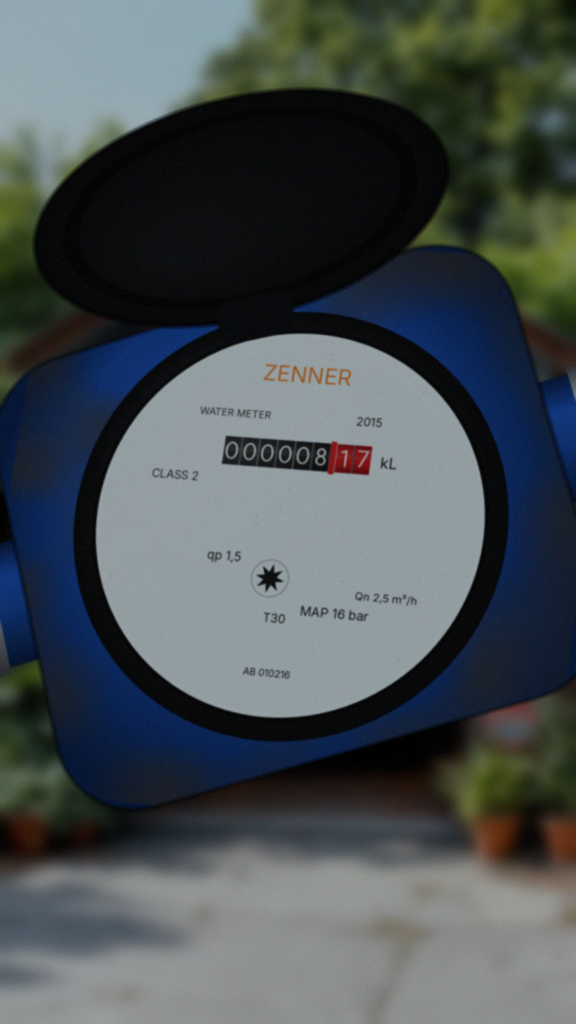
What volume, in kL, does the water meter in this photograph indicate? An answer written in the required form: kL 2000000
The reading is kL 8.17
